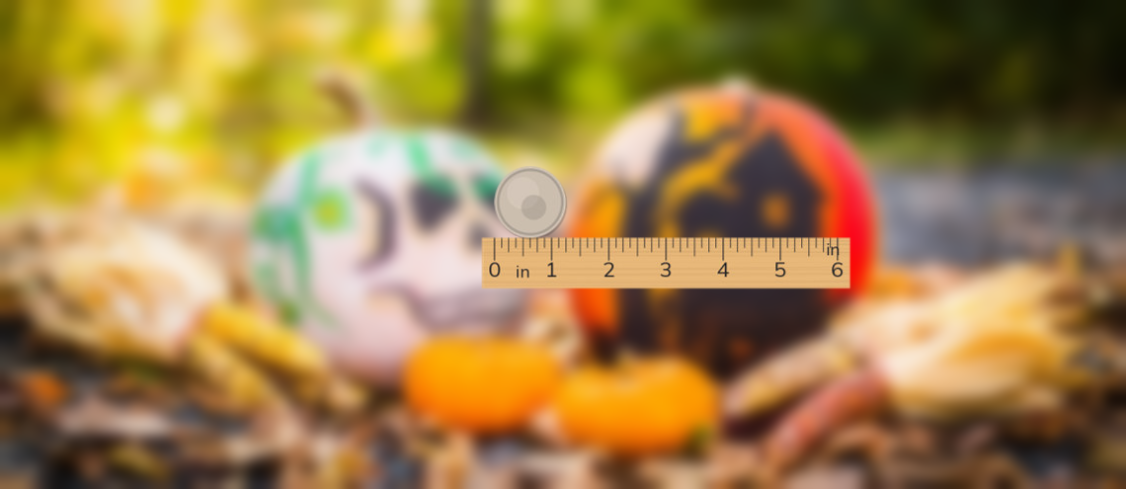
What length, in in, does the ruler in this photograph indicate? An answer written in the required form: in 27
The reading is in 1.25
